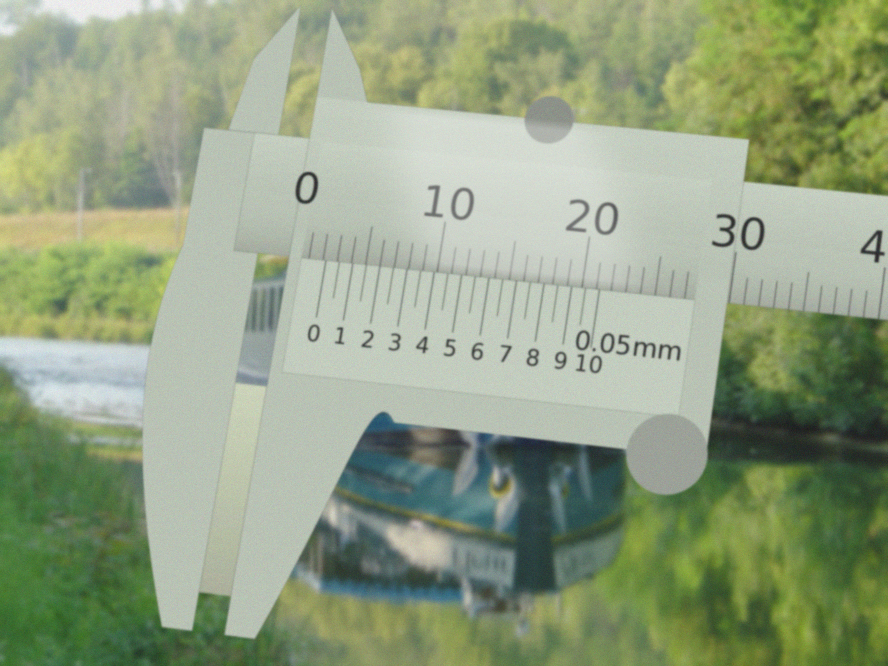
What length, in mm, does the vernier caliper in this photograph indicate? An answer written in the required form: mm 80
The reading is mm 2.2
